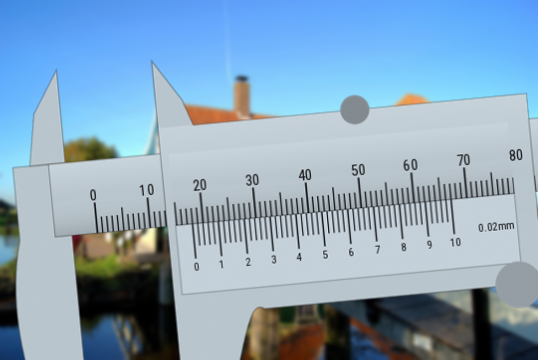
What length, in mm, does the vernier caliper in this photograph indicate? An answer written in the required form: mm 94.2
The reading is mm 18.0
